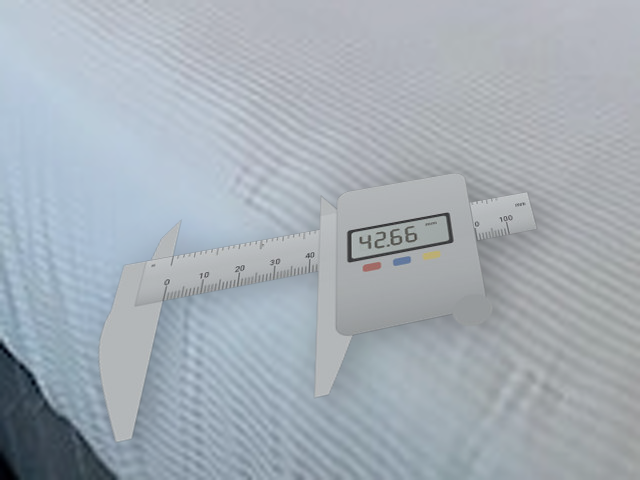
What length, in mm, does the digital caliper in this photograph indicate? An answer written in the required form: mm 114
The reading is mm 42.66
